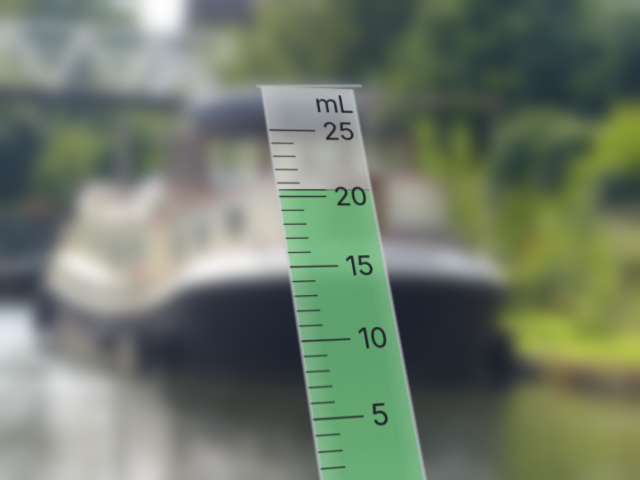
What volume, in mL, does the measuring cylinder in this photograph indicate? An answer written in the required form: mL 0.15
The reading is mL 20.5
